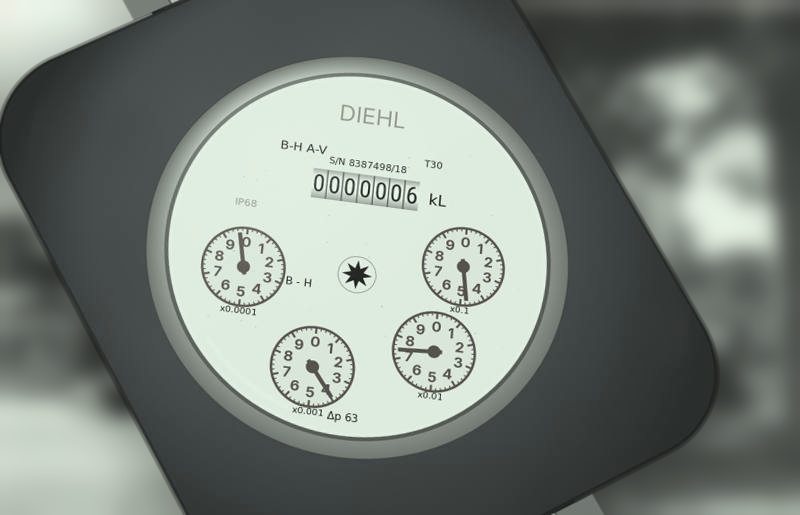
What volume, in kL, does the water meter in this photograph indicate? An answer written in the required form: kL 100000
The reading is kL 6.4739
